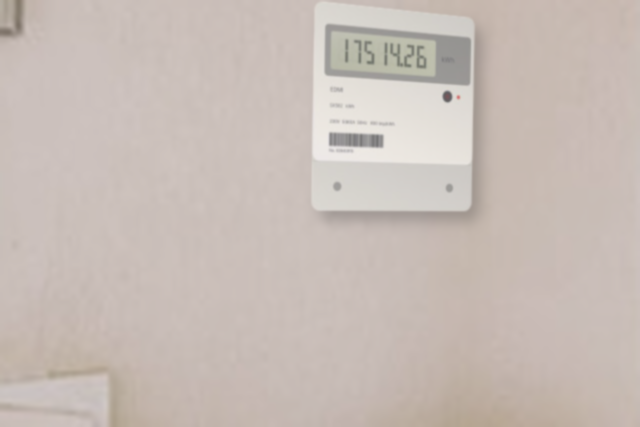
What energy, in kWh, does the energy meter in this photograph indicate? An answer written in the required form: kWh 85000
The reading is kWh 17514.26
